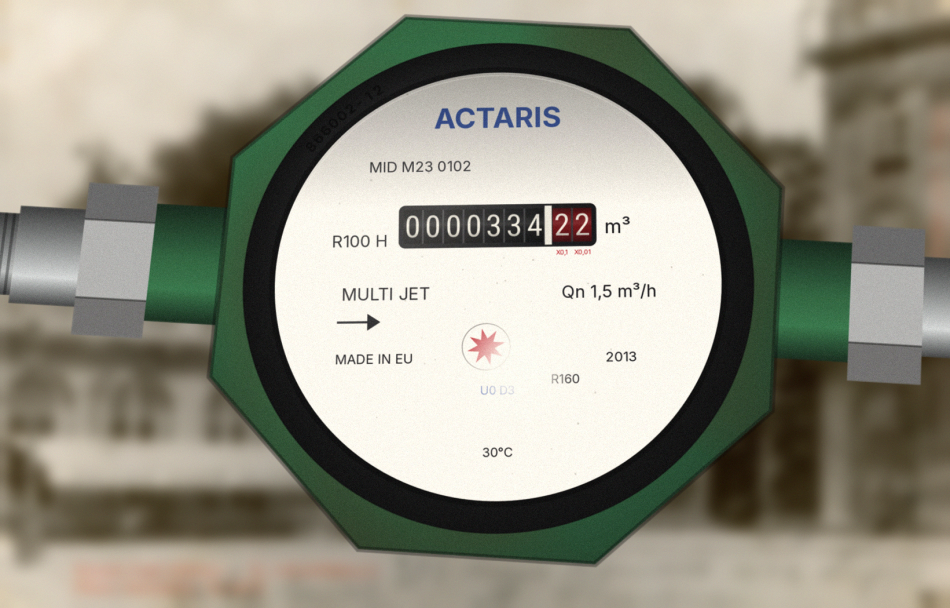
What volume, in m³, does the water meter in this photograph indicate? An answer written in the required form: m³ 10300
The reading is m³ 334.22
